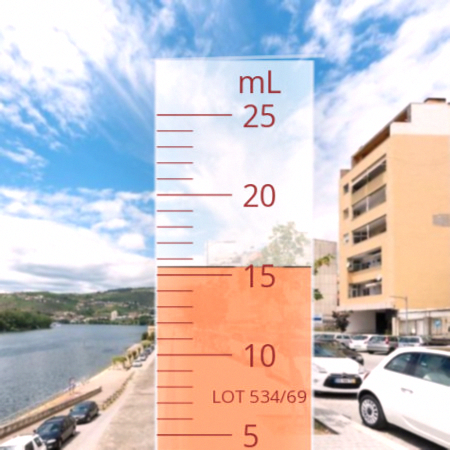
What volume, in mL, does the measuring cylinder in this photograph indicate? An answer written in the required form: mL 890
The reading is mL 15.5
